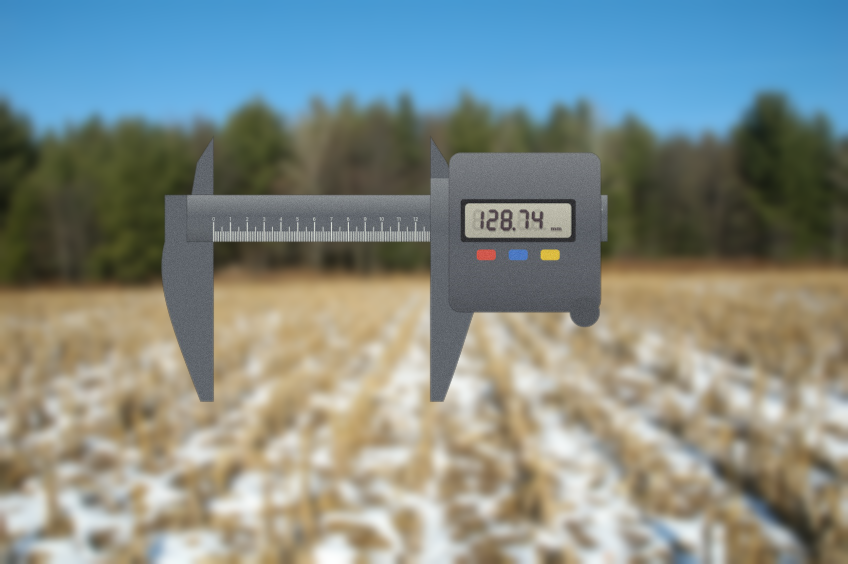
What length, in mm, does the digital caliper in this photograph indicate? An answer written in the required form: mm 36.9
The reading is mm 128.74
